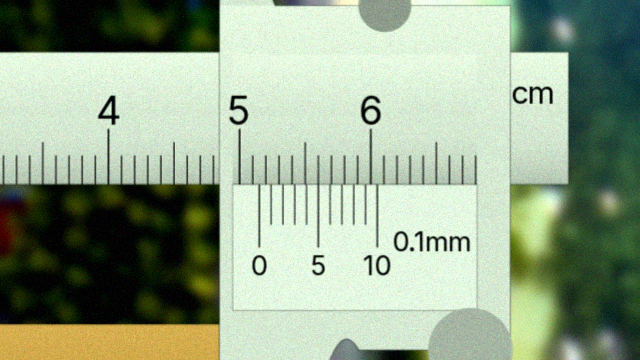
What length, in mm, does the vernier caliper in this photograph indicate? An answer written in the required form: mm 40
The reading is mm 51.5
